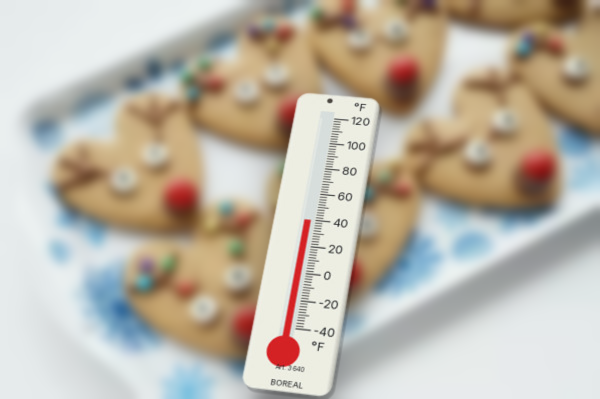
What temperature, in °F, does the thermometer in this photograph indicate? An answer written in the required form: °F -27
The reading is °F 40
